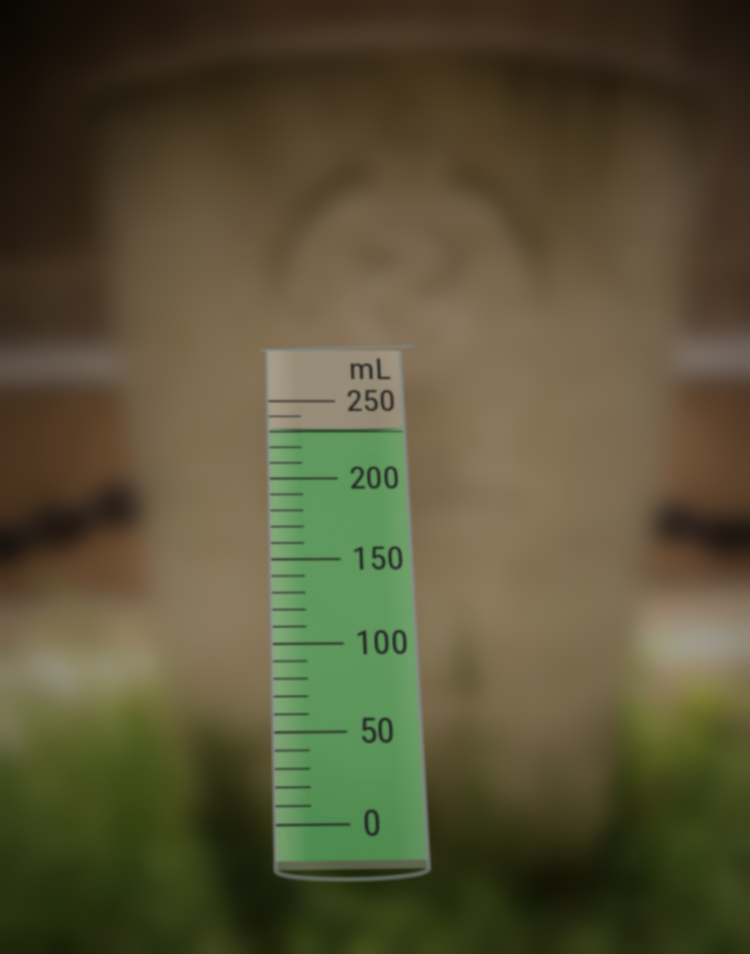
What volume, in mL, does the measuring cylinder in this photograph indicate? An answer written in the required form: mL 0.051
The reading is mL 230
